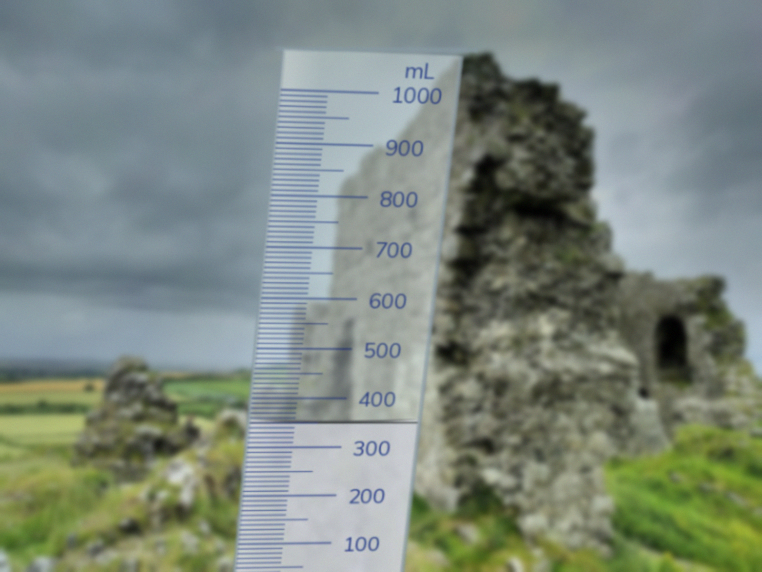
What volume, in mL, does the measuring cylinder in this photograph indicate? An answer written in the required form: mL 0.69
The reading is mL 350
